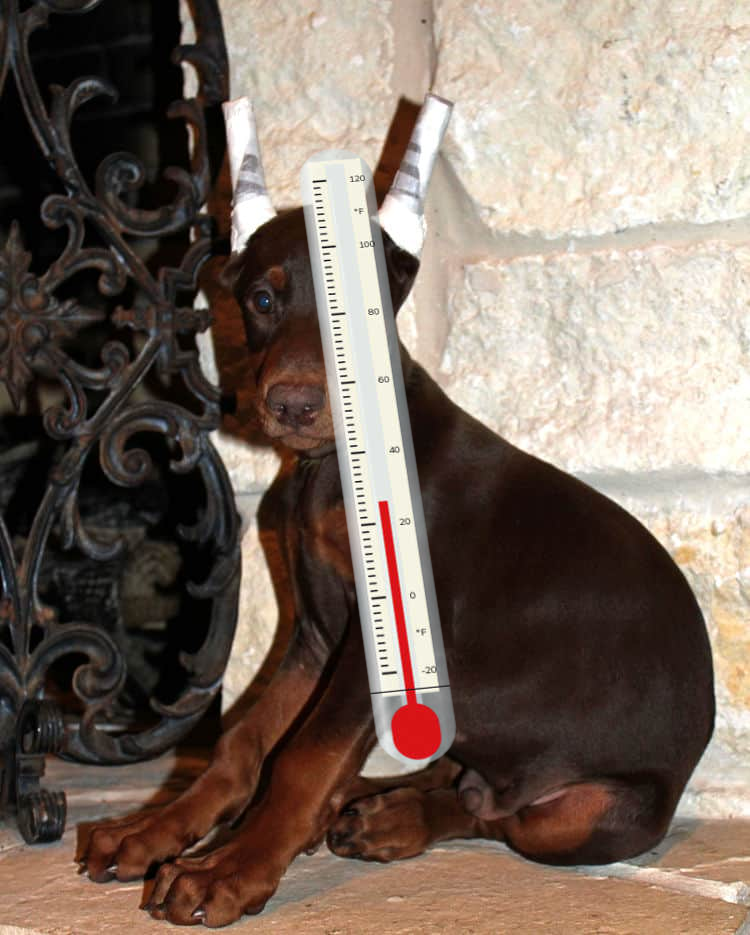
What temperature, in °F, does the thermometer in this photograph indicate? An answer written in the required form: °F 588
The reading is °F 26
